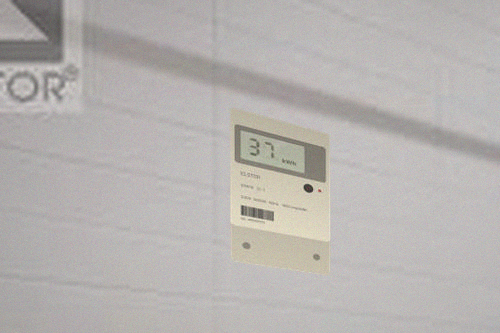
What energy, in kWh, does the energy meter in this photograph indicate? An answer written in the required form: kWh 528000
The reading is kWh 37
